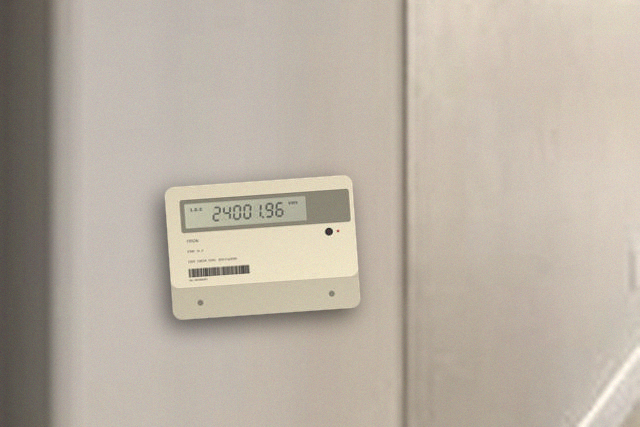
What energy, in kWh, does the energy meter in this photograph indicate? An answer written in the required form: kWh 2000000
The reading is kWh 24001.96
